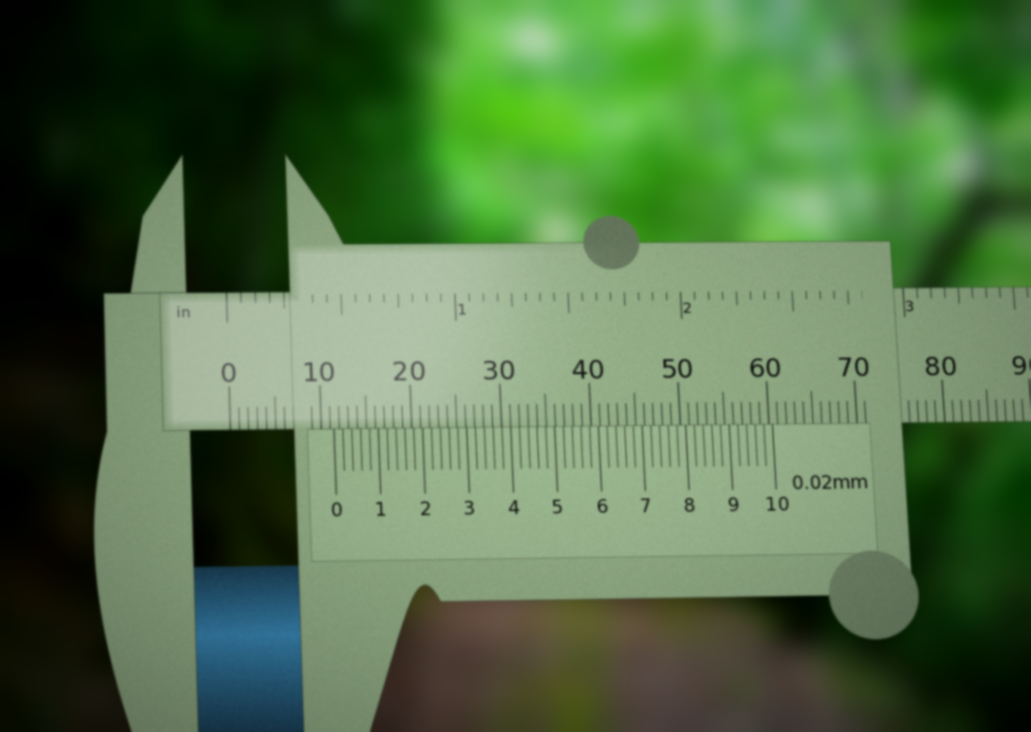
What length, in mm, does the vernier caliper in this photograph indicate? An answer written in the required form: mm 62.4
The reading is mm 11.4
